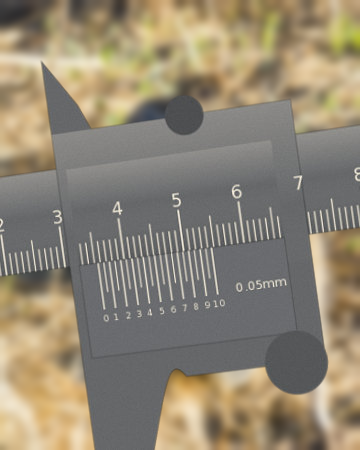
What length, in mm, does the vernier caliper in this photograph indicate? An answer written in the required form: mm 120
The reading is mm 35.6
